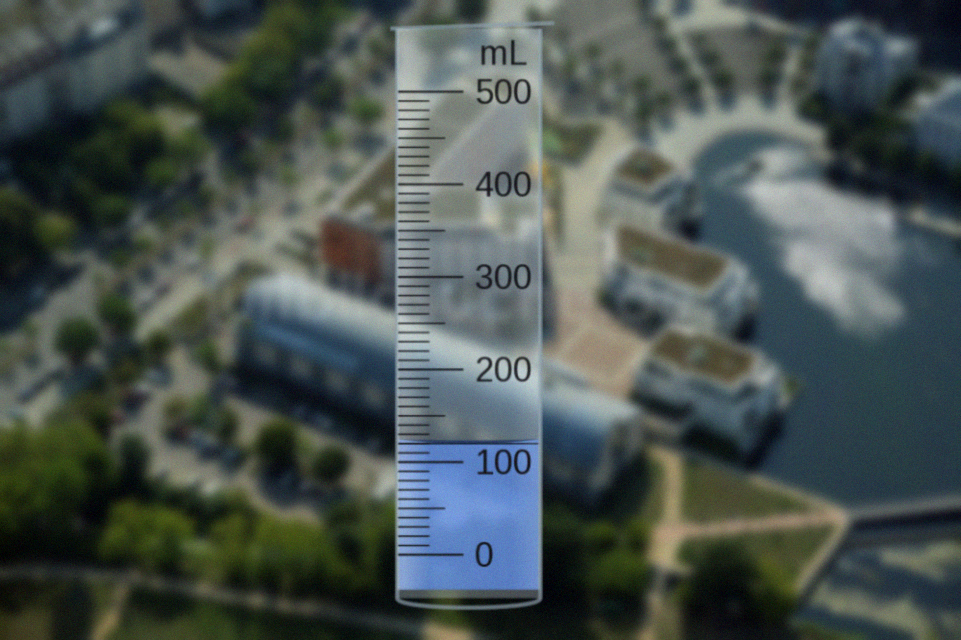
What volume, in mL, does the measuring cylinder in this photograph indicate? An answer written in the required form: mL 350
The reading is mL 120
